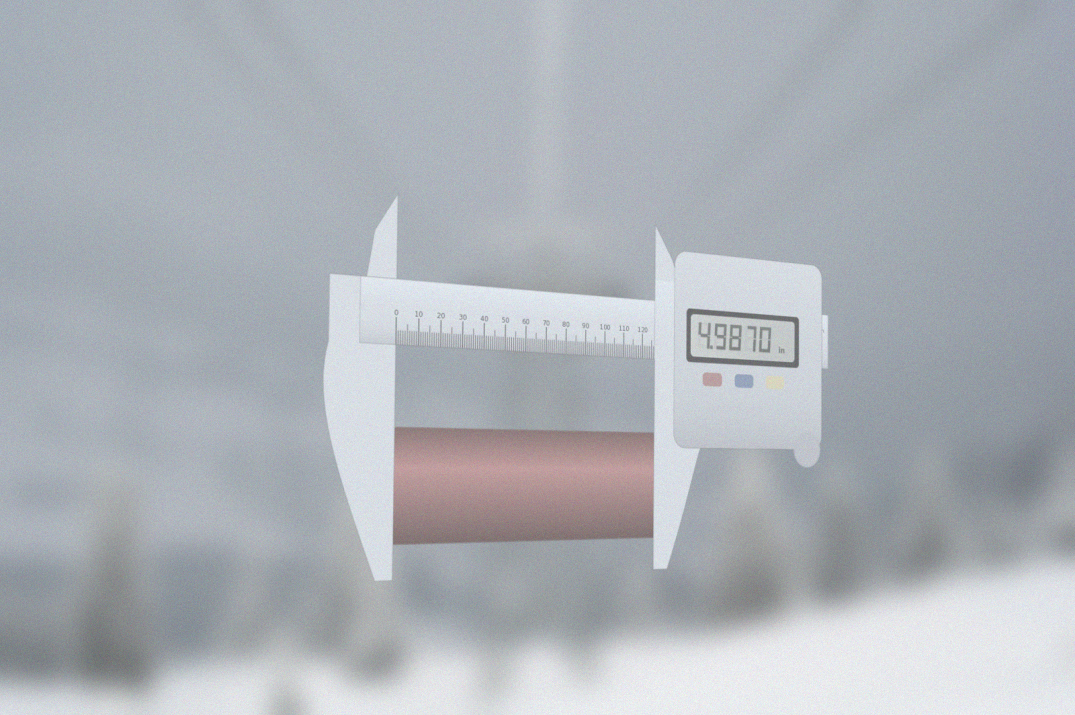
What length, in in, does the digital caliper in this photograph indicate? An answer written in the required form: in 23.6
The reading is in 4.9870
